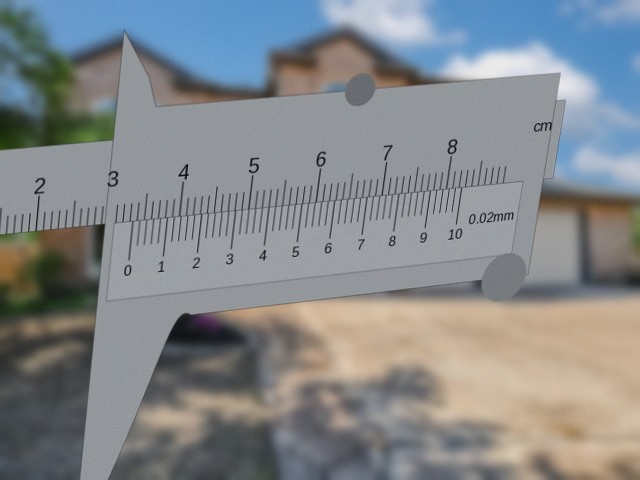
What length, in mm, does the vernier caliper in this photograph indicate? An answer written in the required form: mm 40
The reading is mm 33.4
